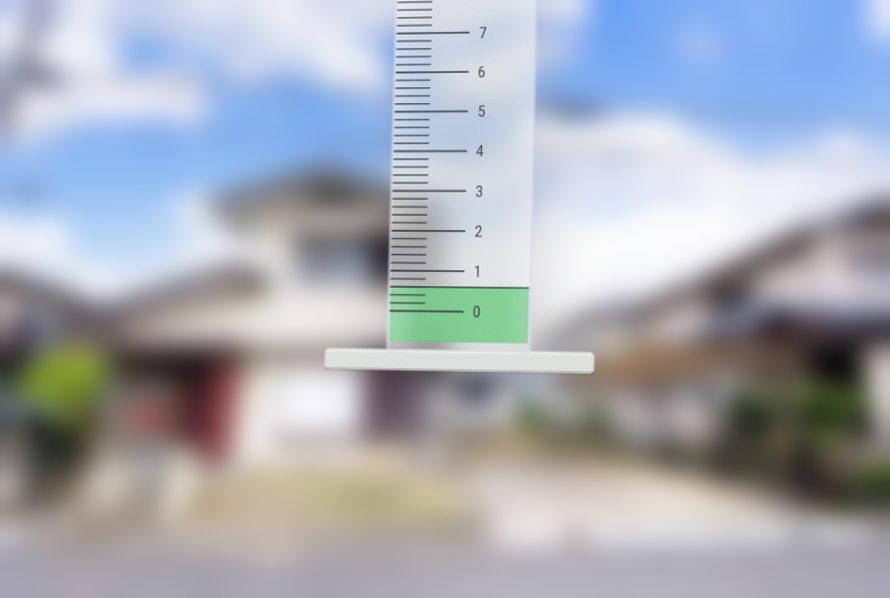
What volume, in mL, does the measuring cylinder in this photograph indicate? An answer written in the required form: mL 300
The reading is mL 0.6
